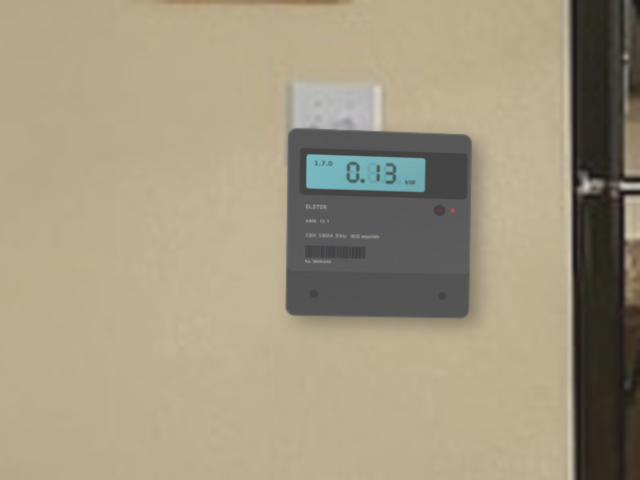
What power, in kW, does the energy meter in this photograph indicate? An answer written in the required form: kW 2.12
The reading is kW 0.13
